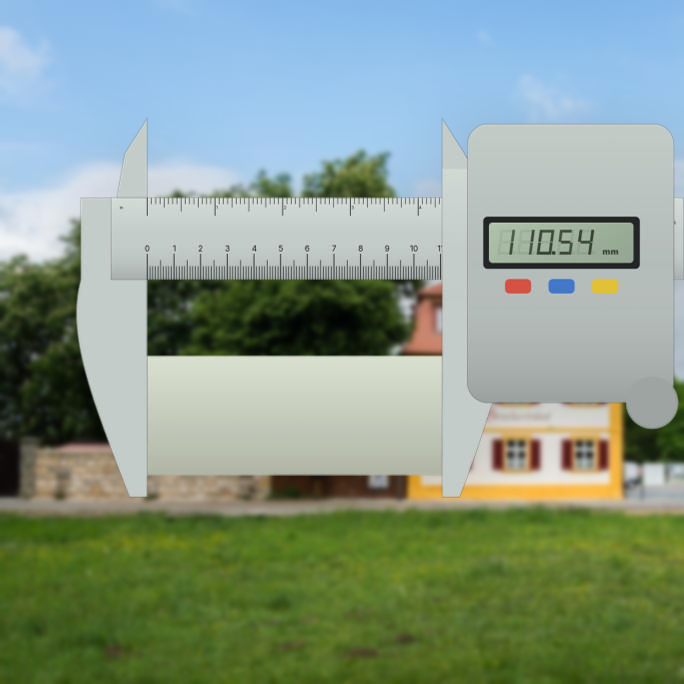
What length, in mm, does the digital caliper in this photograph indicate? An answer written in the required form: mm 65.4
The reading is mm 110.54
